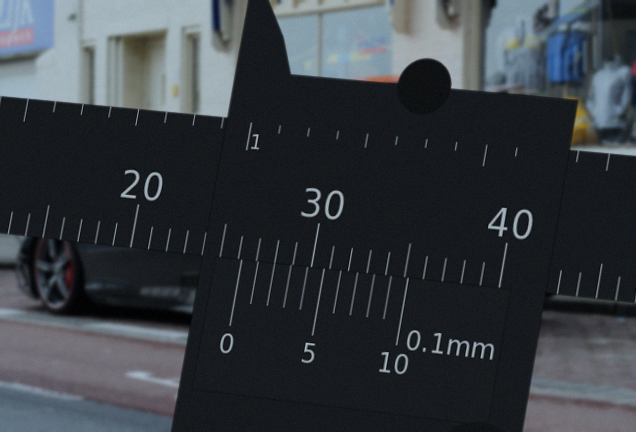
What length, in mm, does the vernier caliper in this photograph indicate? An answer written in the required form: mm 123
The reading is mm 26.2
